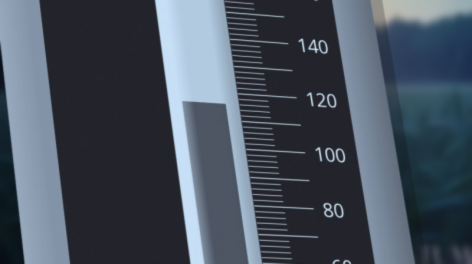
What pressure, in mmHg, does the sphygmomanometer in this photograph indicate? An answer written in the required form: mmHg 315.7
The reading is mmHg 116
